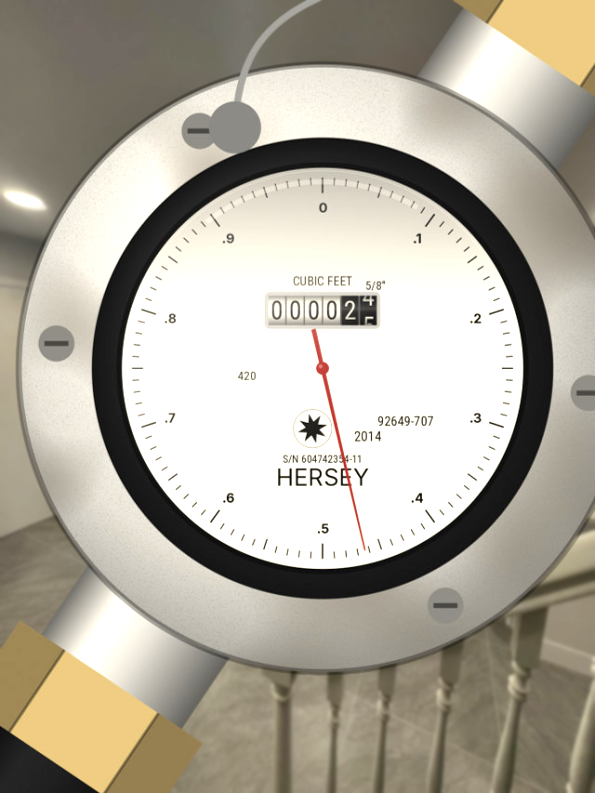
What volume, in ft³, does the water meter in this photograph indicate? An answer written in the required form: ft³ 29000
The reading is ft³ 24.46
